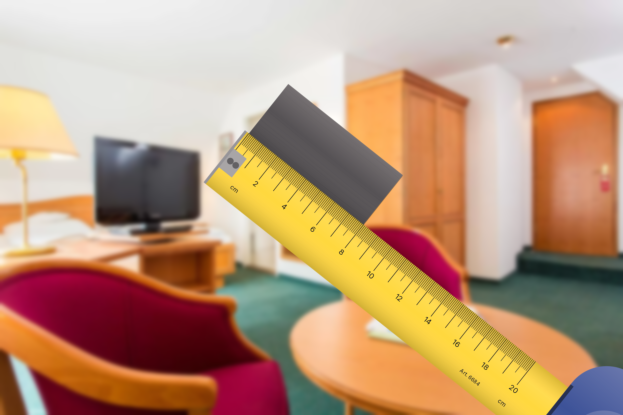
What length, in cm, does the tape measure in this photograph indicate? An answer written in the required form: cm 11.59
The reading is cm 8
